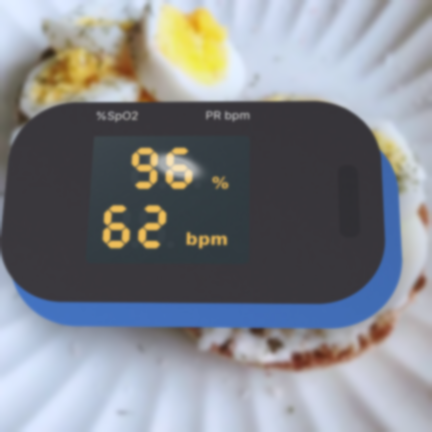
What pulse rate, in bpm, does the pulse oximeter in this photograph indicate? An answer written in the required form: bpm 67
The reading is bpm 62
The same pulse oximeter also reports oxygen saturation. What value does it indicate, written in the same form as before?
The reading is % 96
